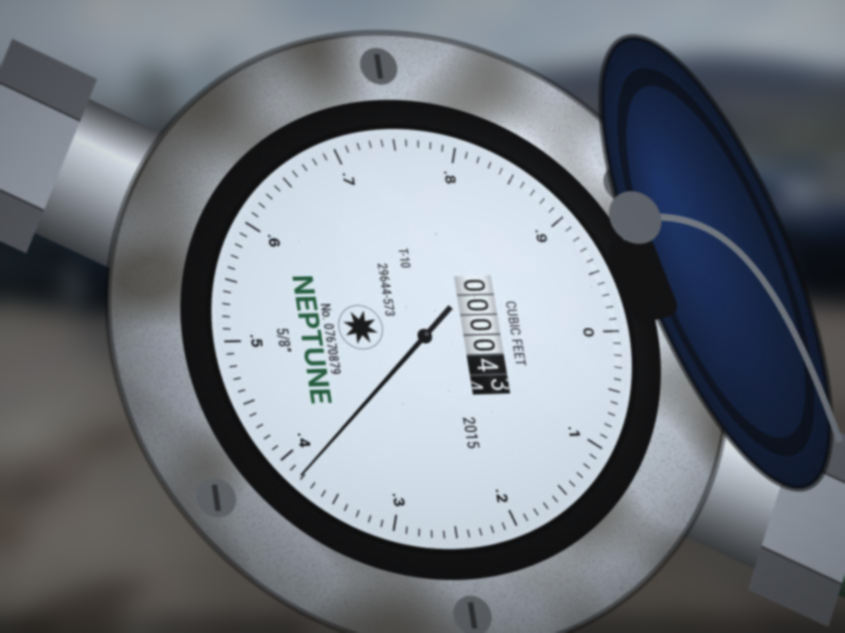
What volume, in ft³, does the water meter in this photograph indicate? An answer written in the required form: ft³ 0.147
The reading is ft³ 43.38
